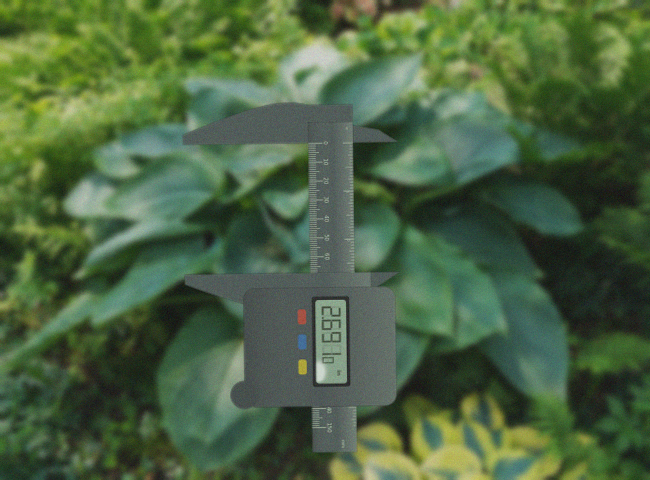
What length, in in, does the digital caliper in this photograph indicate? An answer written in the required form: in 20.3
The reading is in 2.6910
